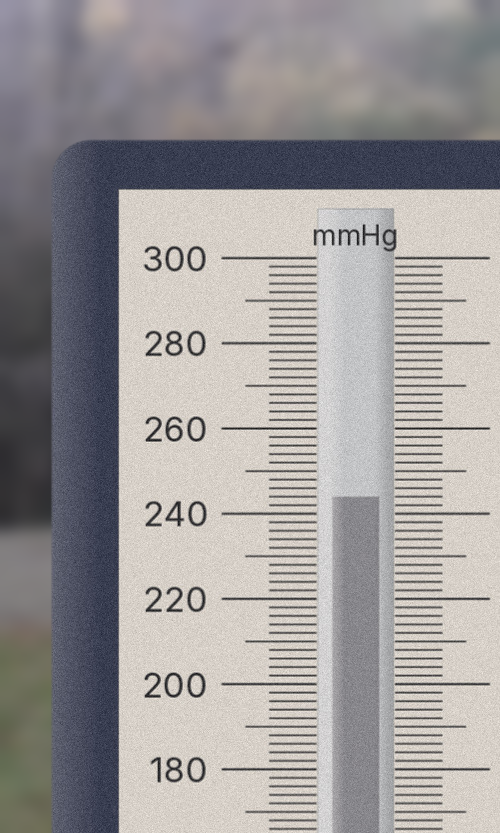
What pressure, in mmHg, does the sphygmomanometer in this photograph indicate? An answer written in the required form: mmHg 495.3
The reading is mmHg 244
